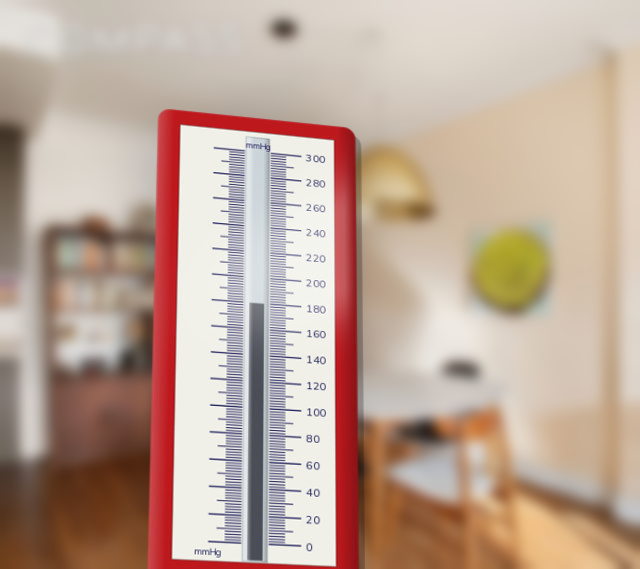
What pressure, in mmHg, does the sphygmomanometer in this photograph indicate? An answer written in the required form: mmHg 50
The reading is mmHg 180
